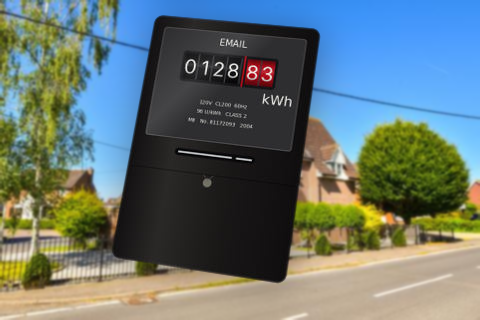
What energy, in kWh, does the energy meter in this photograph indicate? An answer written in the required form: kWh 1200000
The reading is kWh 128.83
